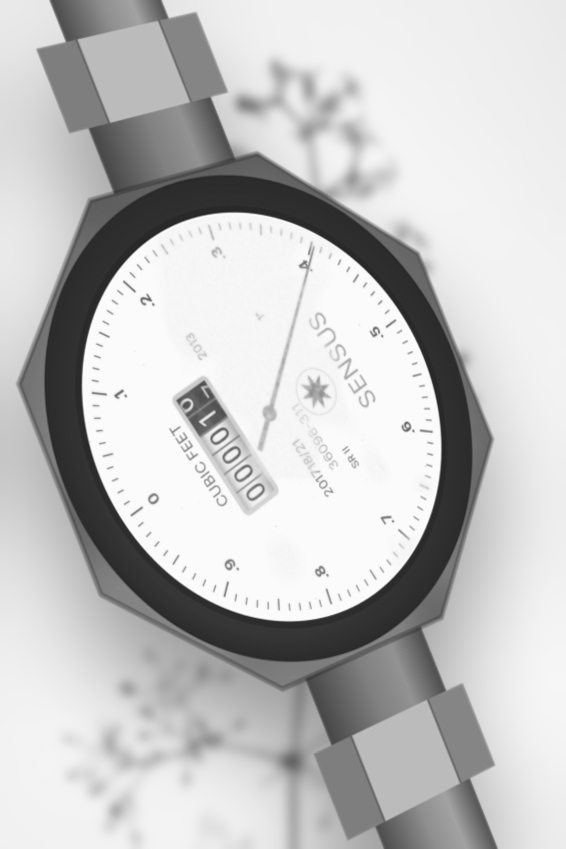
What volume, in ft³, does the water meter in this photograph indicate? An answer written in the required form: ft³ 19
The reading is ft³ 16.40
